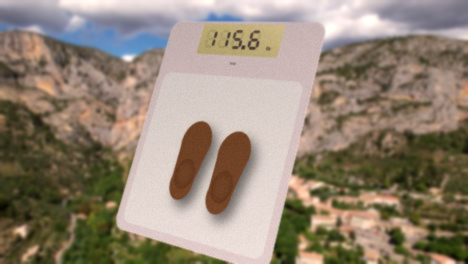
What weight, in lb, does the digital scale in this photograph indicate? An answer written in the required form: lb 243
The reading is lb 115.6
